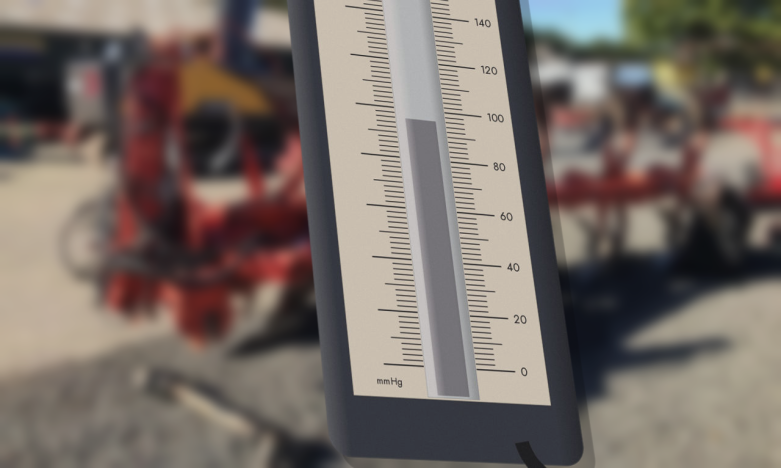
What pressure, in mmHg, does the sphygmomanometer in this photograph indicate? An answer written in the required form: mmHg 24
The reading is mmHg 96
